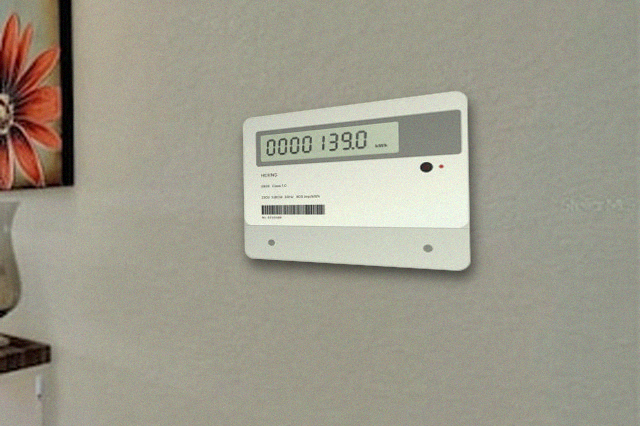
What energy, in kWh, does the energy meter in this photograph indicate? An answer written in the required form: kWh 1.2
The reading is kWh 139.0
